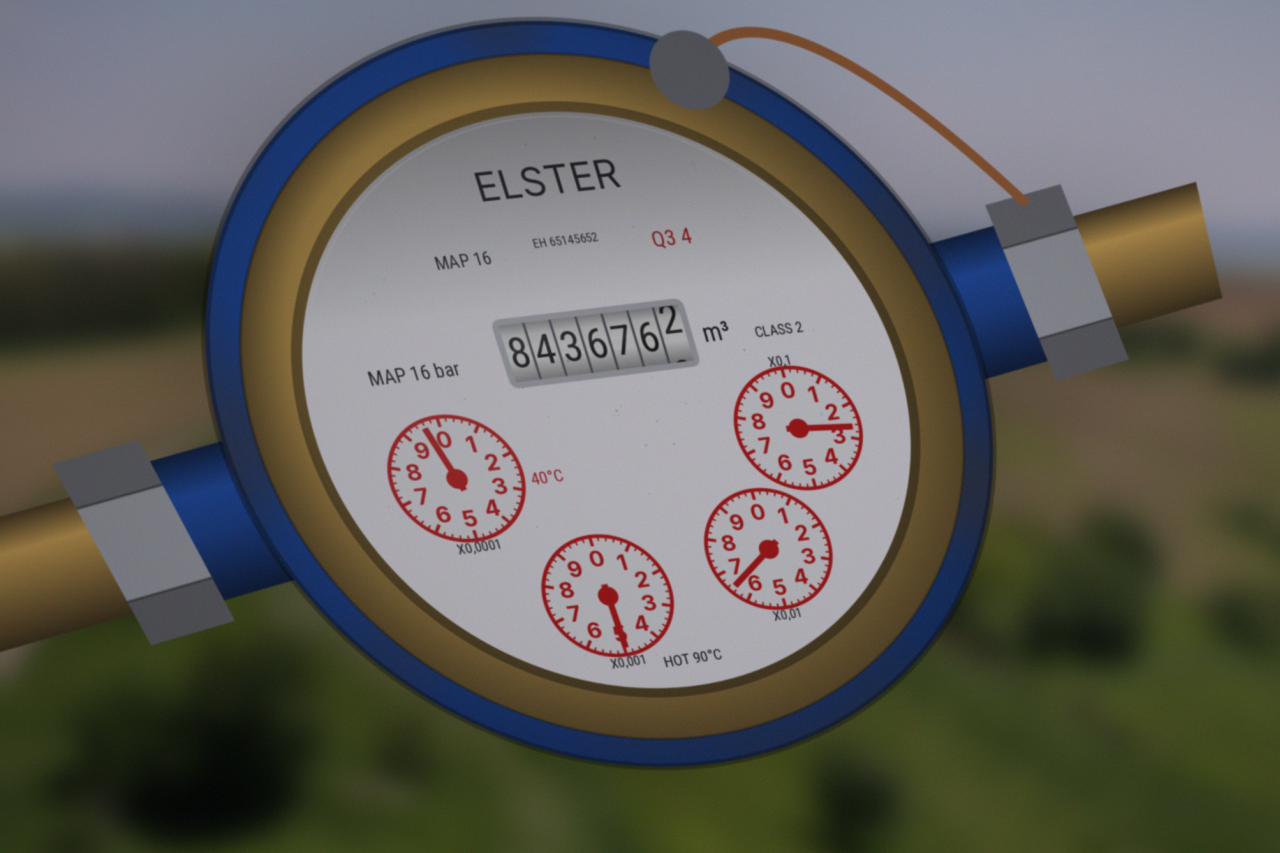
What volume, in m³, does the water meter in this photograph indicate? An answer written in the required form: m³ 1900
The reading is m³ 8436762.2649
